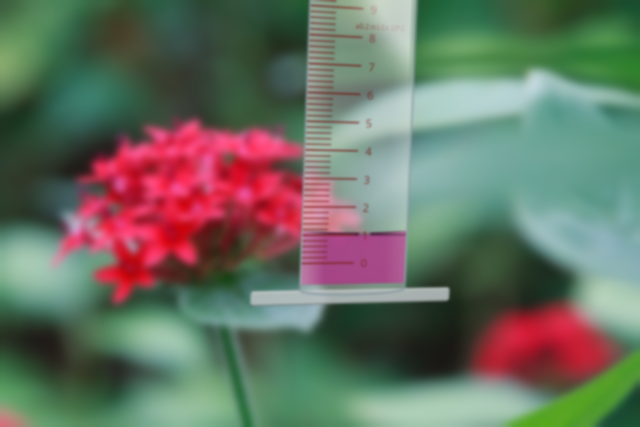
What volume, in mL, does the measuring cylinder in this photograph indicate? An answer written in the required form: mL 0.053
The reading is mL 1
